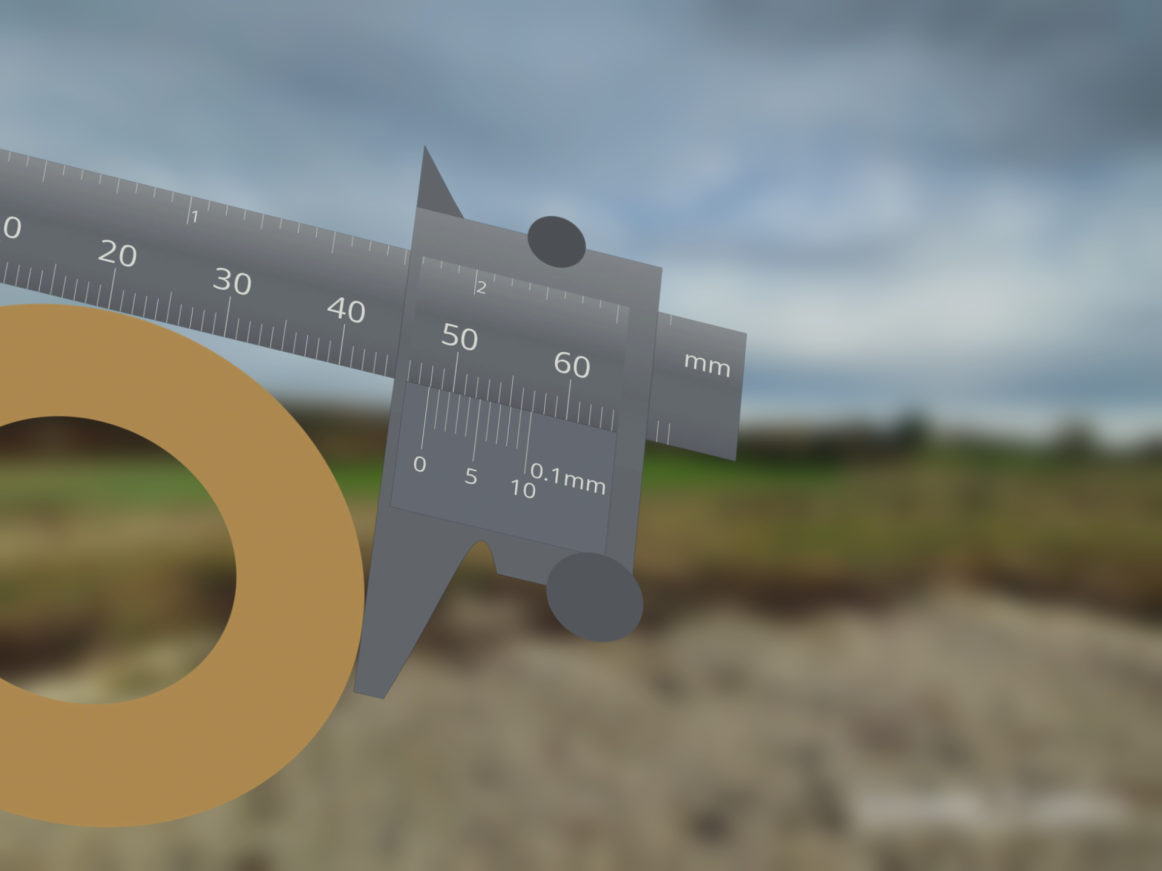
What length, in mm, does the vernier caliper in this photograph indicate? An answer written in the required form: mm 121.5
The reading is mm 47.9
